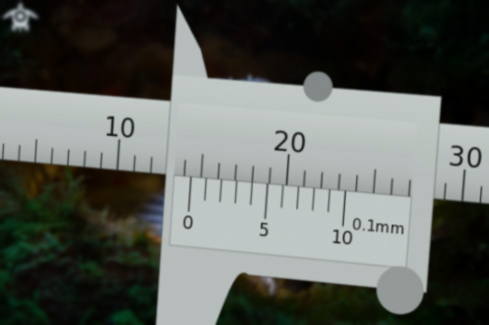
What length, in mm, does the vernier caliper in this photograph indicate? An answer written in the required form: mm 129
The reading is mm 14.4
